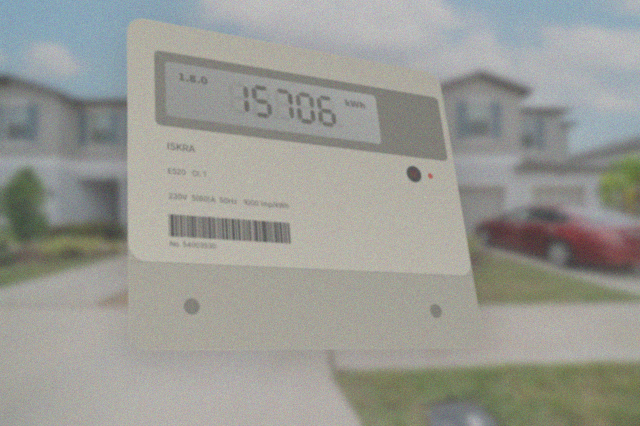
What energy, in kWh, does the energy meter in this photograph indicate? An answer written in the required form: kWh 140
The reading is kWh 15706
